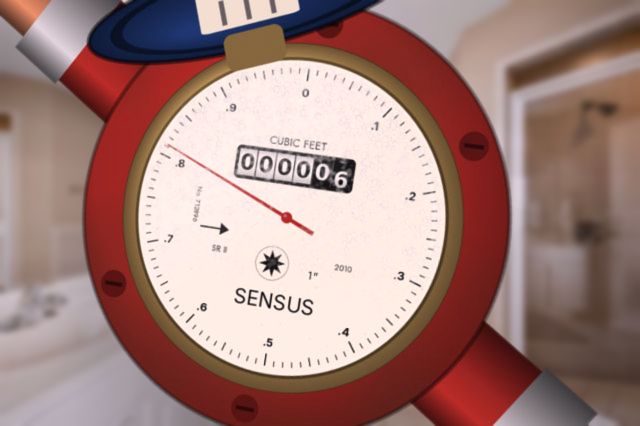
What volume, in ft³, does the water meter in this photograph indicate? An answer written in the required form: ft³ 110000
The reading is ft³ 5.81
